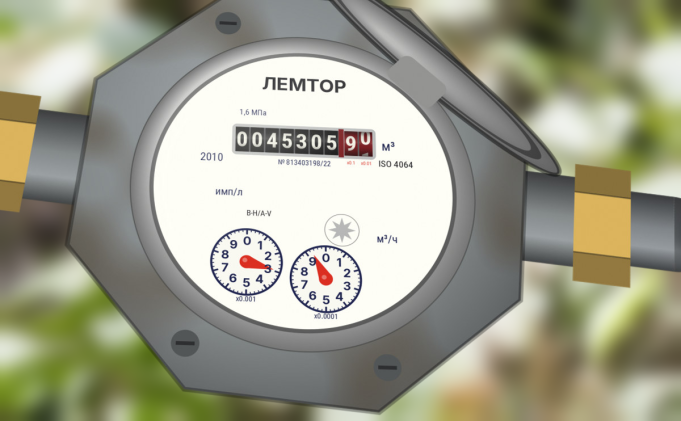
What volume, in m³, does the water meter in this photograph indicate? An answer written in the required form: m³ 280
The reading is m³ 45305.9029
